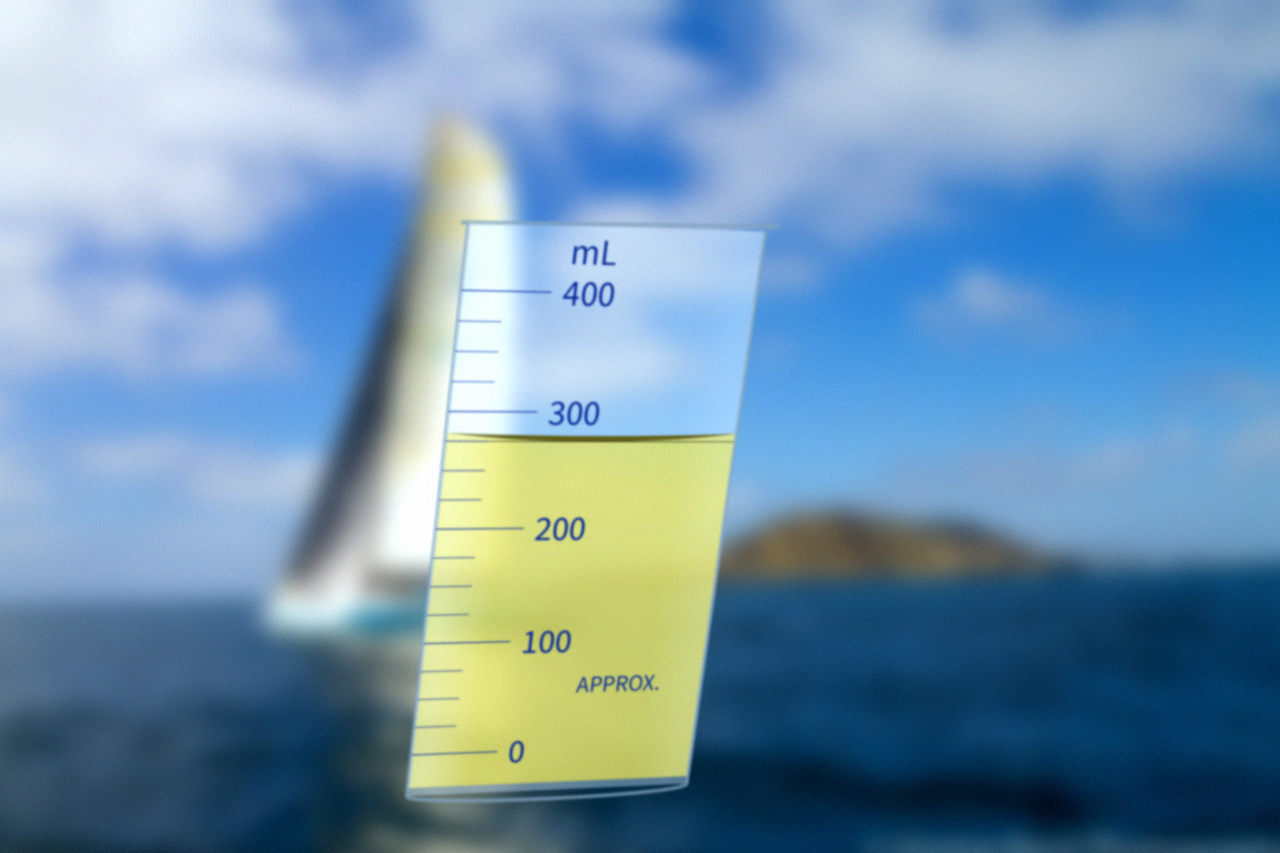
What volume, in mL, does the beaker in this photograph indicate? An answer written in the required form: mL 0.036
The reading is mL 275
